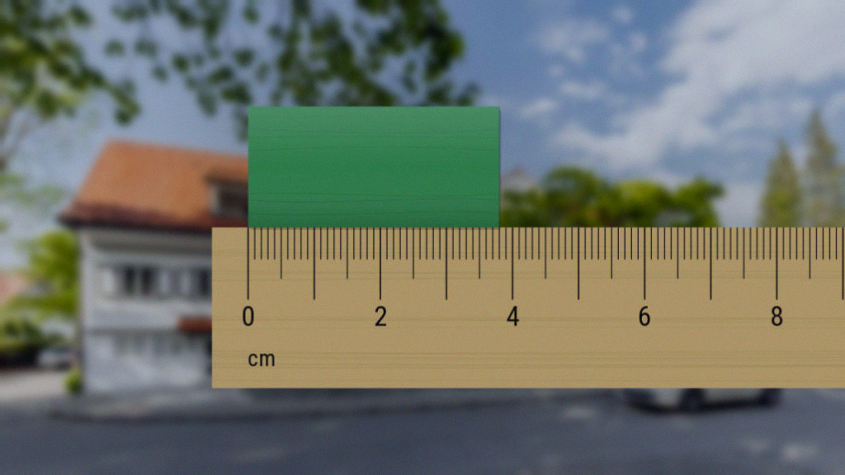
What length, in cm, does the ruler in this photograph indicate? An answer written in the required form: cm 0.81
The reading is cm 3.8
